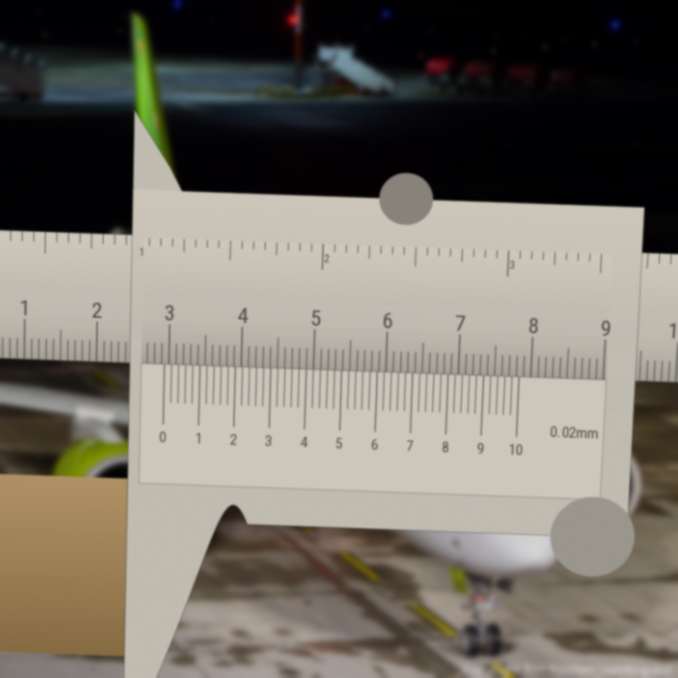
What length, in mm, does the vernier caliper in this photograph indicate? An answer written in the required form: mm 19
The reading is mm 29.4
